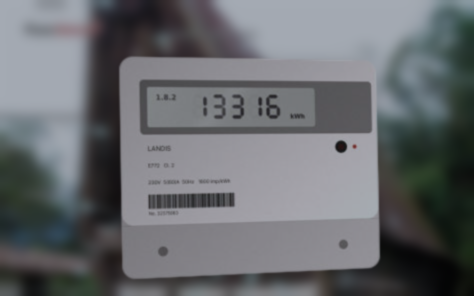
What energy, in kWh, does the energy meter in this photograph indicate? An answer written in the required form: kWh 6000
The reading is kWh 13316
